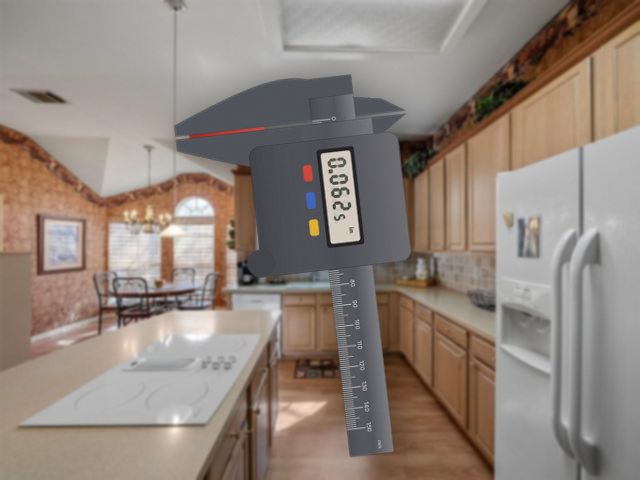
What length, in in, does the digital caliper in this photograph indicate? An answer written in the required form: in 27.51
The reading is in 0.0625
